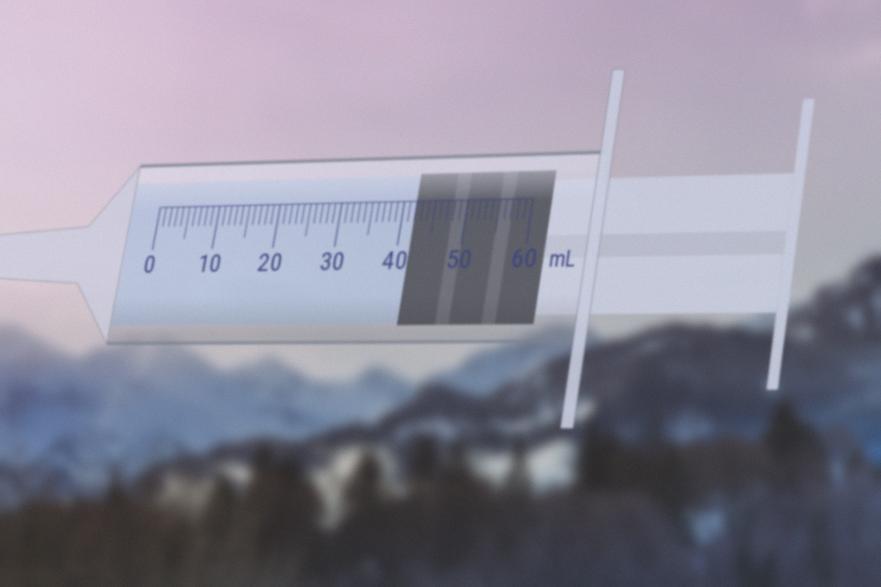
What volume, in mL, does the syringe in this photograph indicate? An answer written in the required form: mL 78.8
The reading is mL 42
